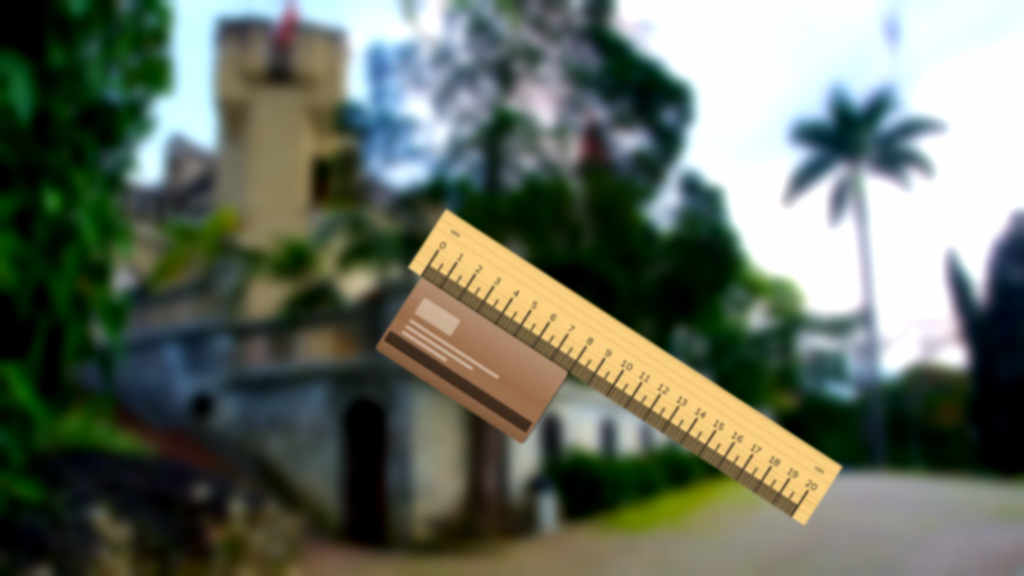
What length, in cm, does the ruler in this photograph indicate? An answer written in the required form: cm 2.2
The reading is cm 8
